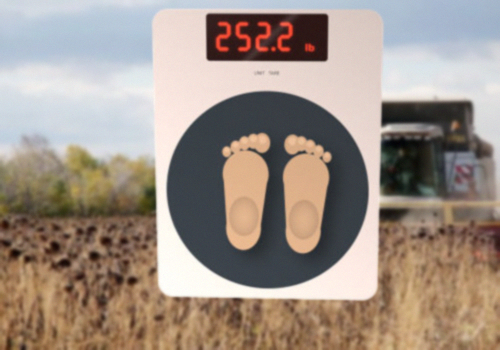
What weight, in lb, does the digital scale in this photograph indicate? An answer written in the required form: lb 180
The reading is lb 252.2
